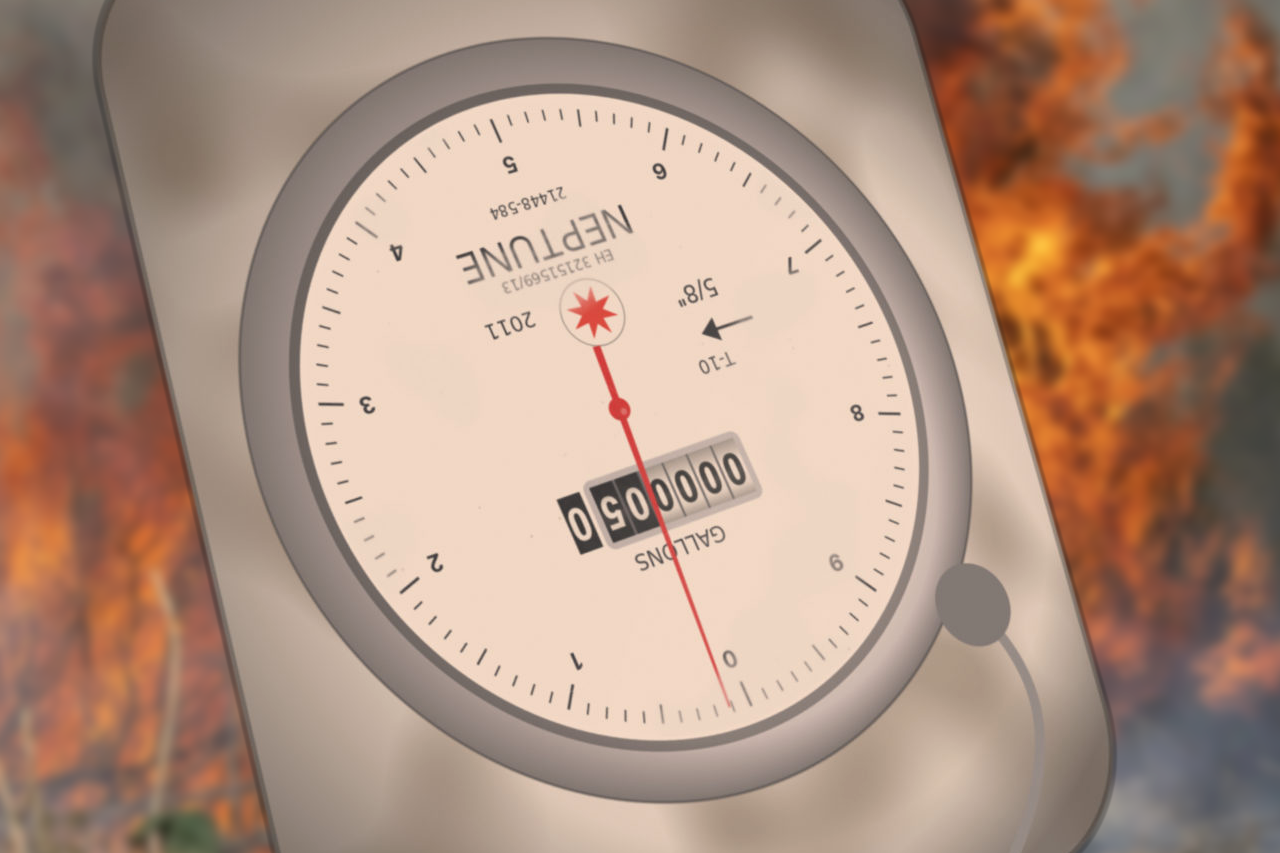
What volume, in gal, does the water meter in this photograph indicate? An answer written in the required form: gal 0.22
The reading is gal 50.1
